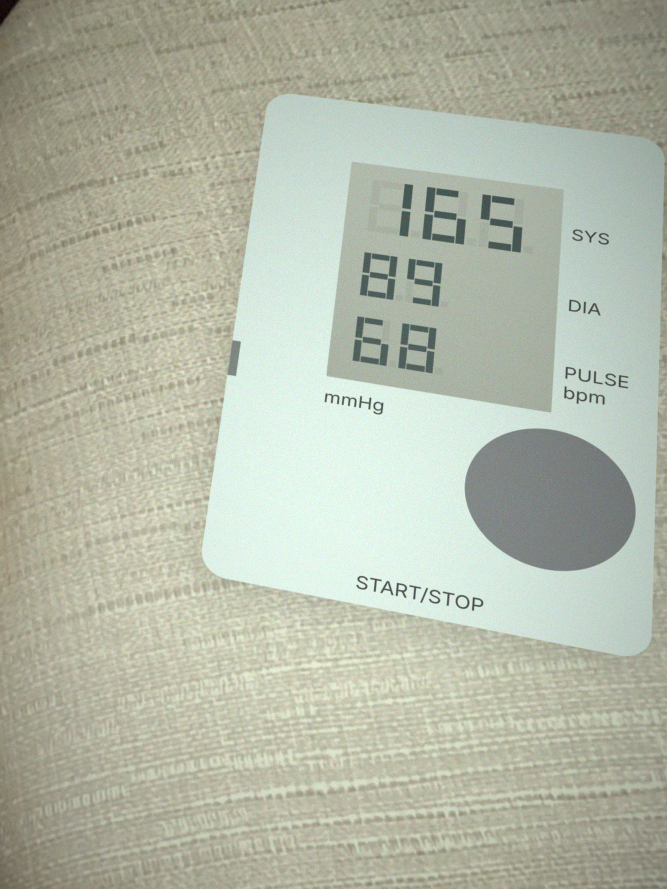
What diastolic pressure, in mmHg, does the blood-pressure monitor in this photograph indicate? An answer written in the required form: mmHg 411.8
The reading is mmHg 89
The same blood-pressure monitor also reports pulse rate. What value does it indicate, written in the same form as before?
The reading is bpm 68
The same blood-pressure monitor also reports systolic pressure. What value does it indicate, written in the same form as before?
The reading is mmHg 165
